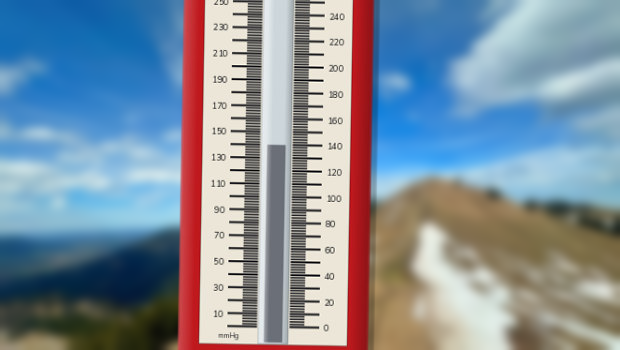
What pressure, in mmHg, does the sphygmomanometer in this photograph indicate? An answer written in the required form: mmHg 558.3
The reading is mmHg 140
